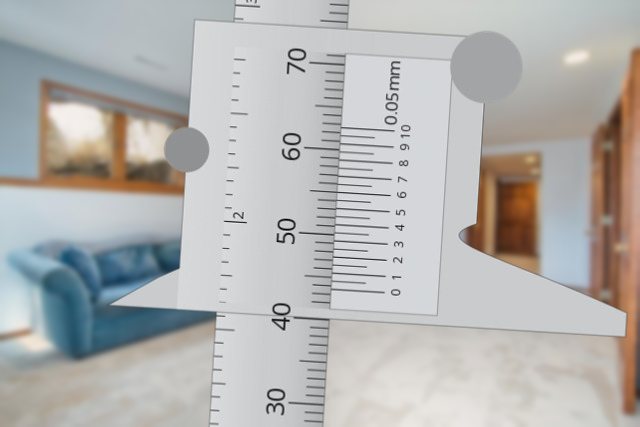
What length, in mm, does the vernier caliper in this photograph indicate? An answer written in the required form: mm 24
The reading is mm 43.6
